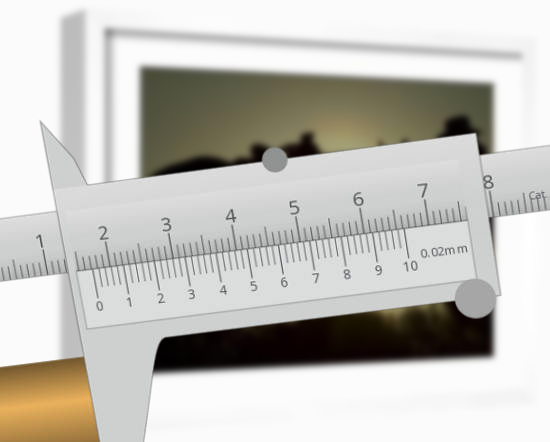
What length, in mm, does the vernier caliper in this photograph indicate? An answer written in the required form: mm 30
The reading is mm 17.2
